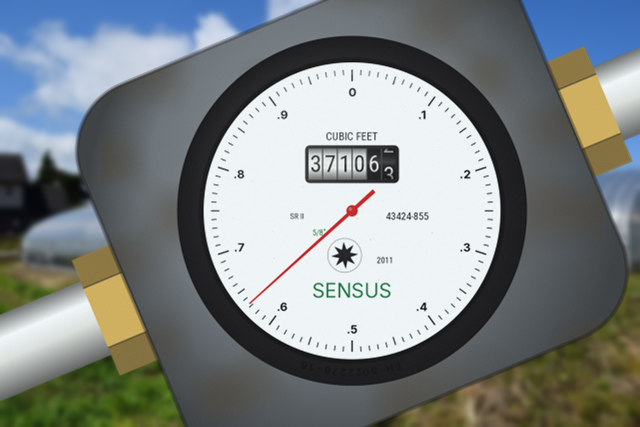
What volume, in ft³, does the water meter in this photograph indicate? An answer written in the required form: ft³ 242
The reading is ft³ 371062.63
